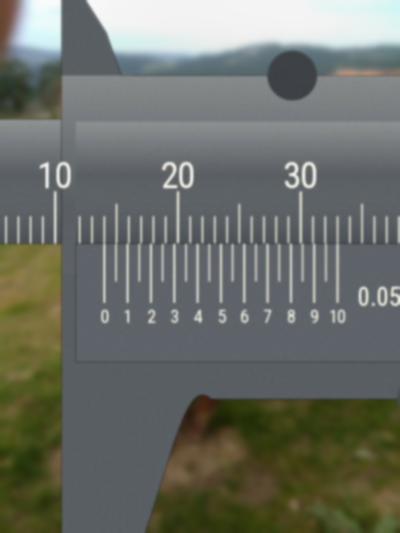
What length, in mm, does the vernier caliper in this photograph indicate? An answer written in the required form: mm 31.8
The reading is mm 14.0
